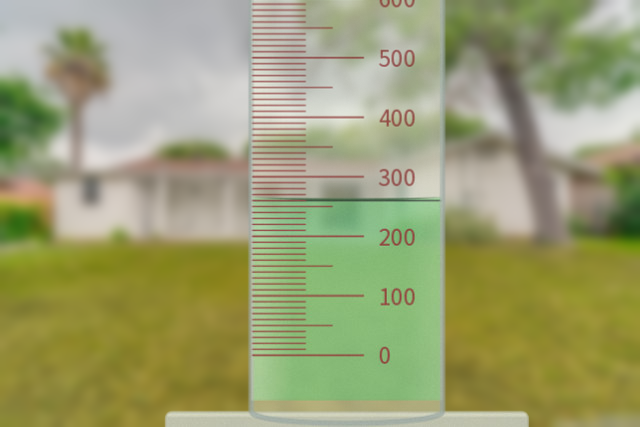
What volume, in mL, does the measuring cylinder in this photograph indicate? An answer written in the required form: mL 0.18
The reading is mL 260
